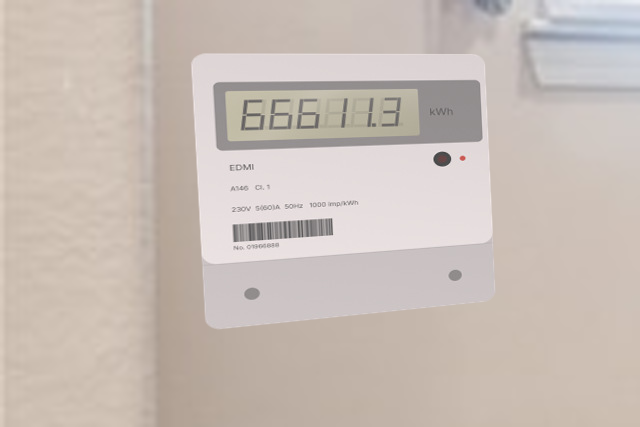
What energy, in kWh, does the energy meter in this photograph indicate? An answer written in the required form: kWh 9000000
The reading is kWh 66611.3
